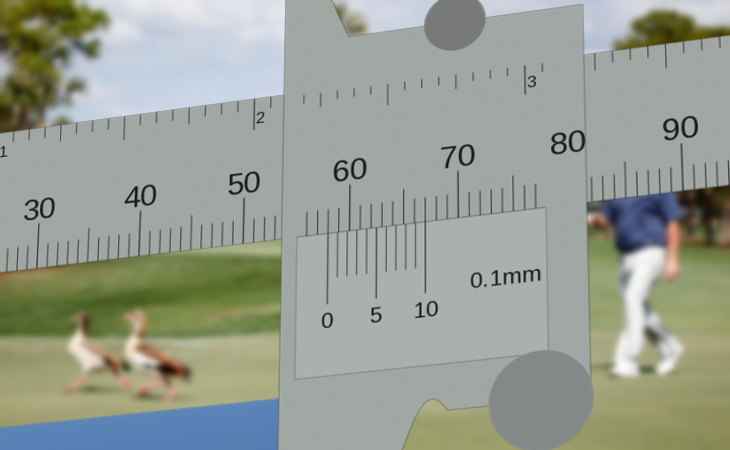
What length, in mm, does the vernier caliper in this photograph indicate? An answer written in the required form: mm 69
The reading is mm 58.0
